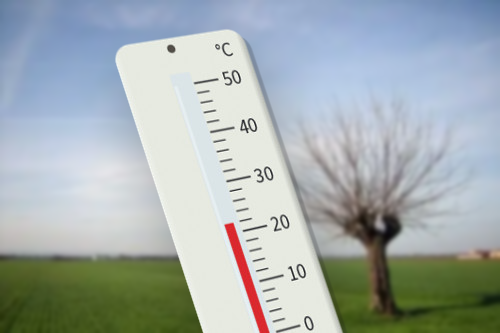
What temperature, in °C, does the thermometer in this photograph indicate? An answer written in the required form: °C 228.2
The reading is °C 22
